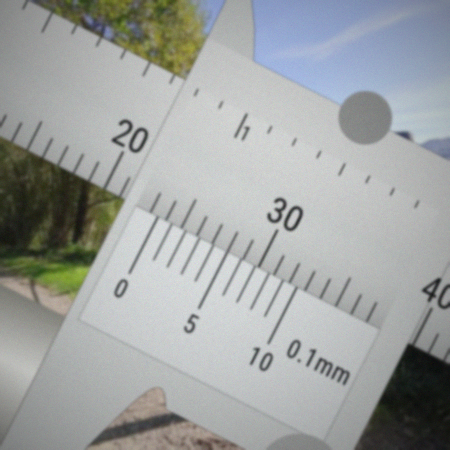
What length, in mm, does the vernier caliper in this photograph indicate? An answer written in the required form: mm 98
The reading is mm 23.5
